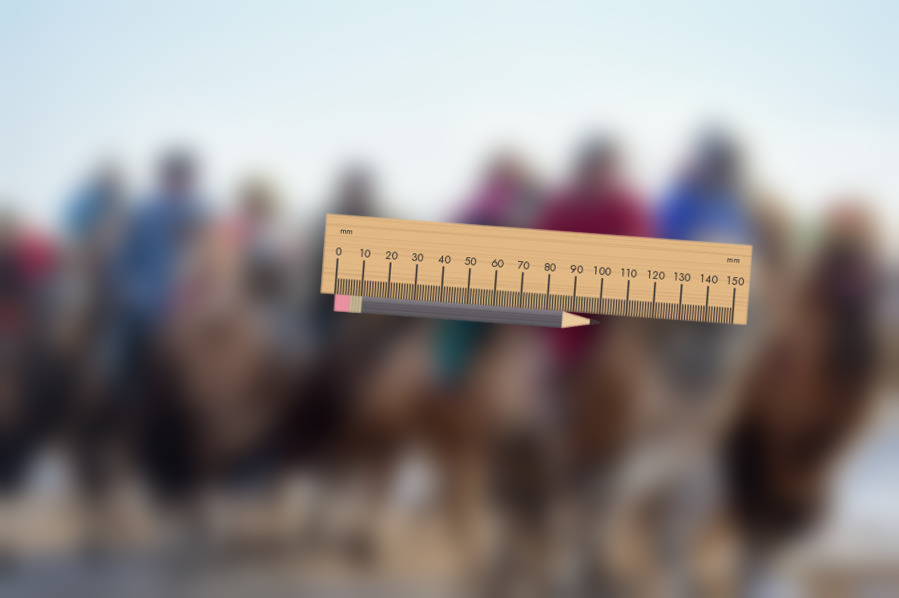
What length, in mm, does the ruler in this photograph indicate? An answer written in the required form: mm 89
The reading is mm 100
